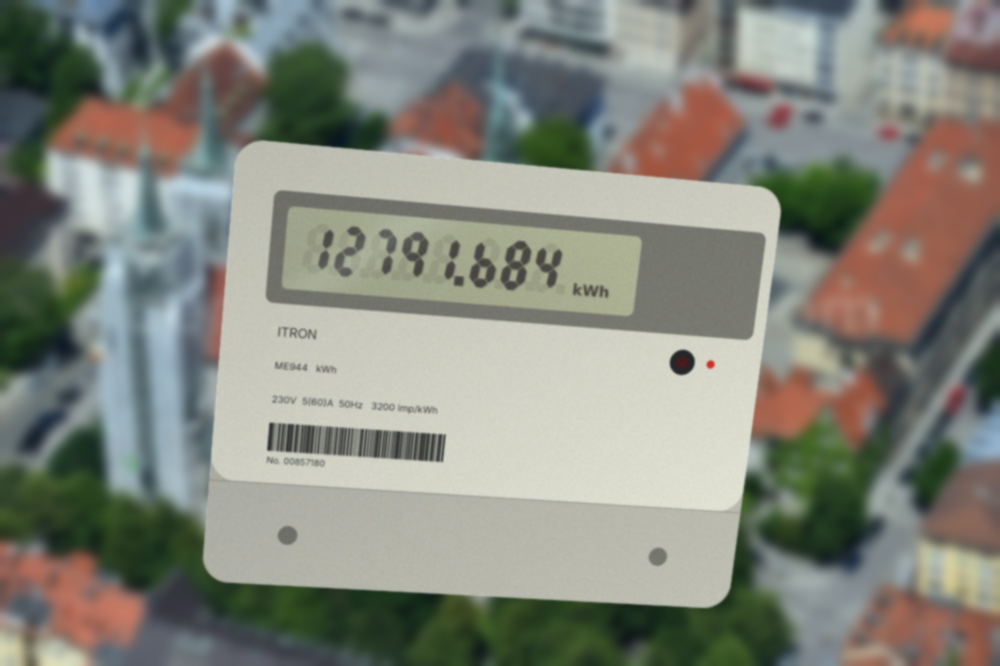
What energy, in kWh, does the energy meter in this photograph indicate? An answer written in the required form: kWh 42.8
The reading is kWh 12791.684
